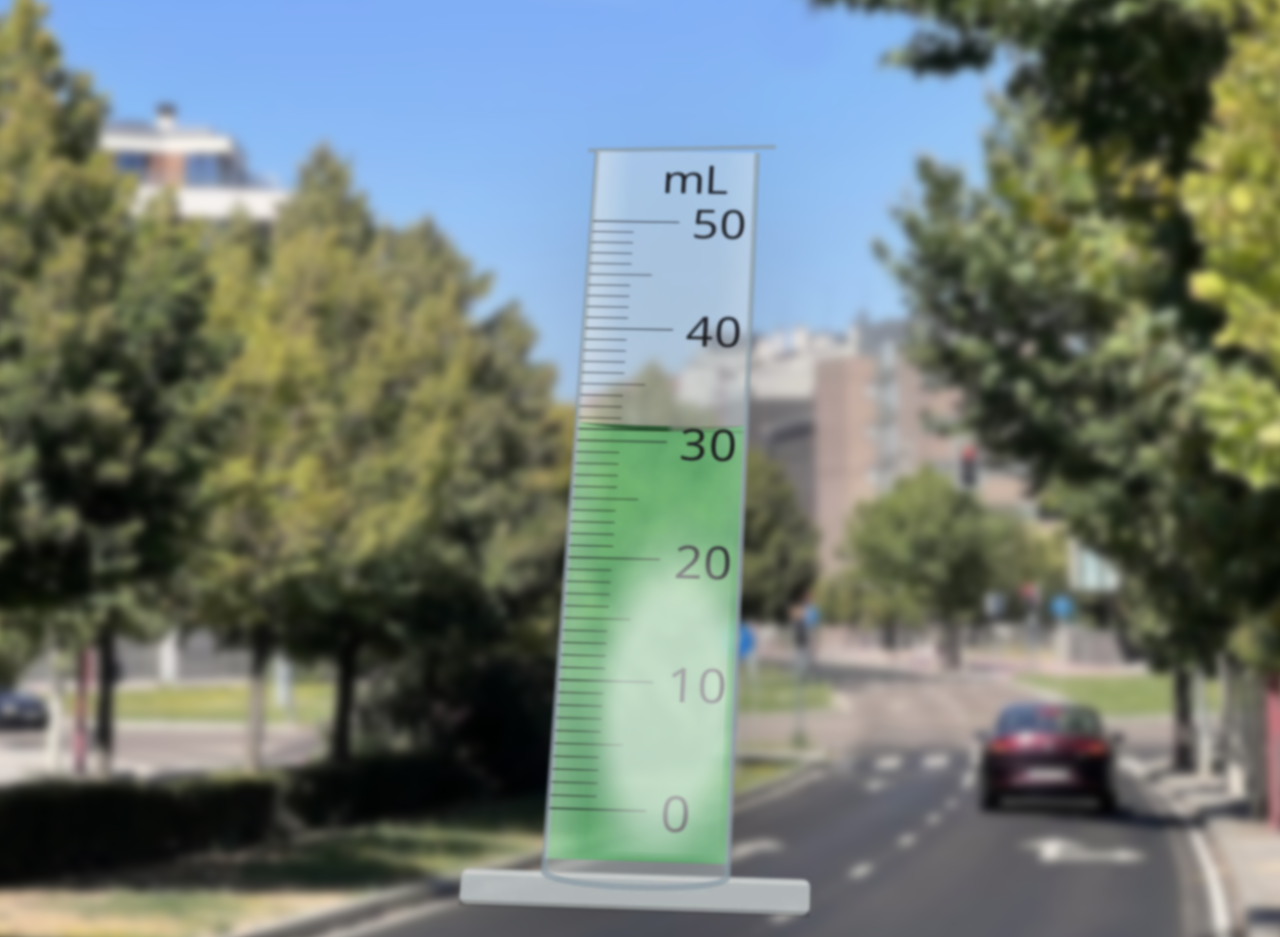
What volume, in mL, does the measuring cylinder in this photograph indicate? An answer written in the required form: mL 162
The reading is mL 31
